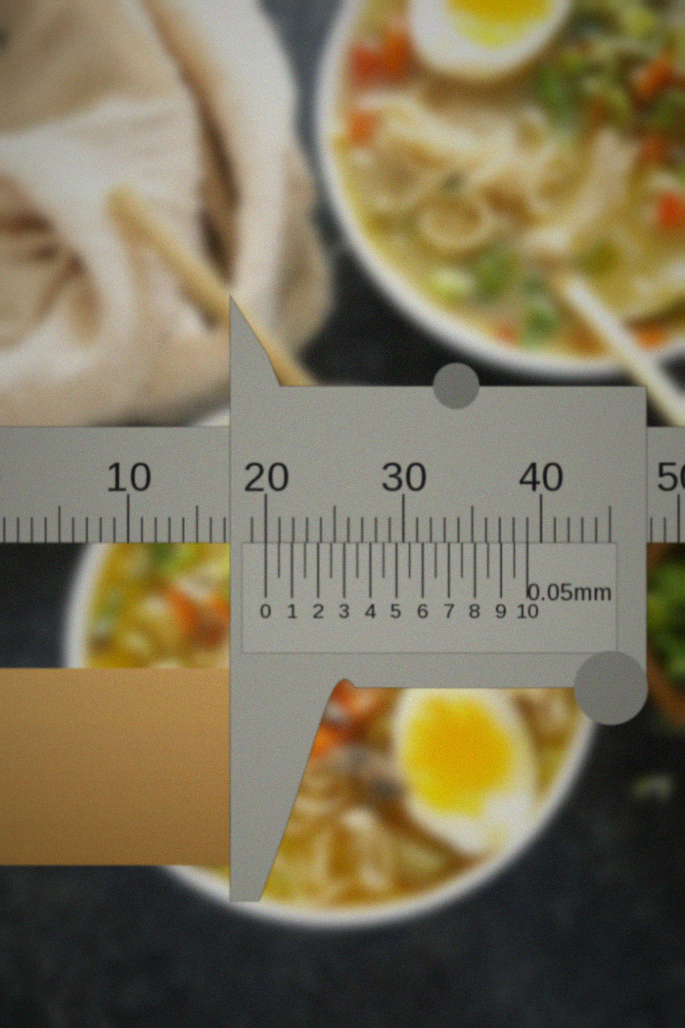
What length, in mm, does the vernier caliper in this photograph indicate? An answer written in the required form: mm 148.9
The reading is mm 20.0
